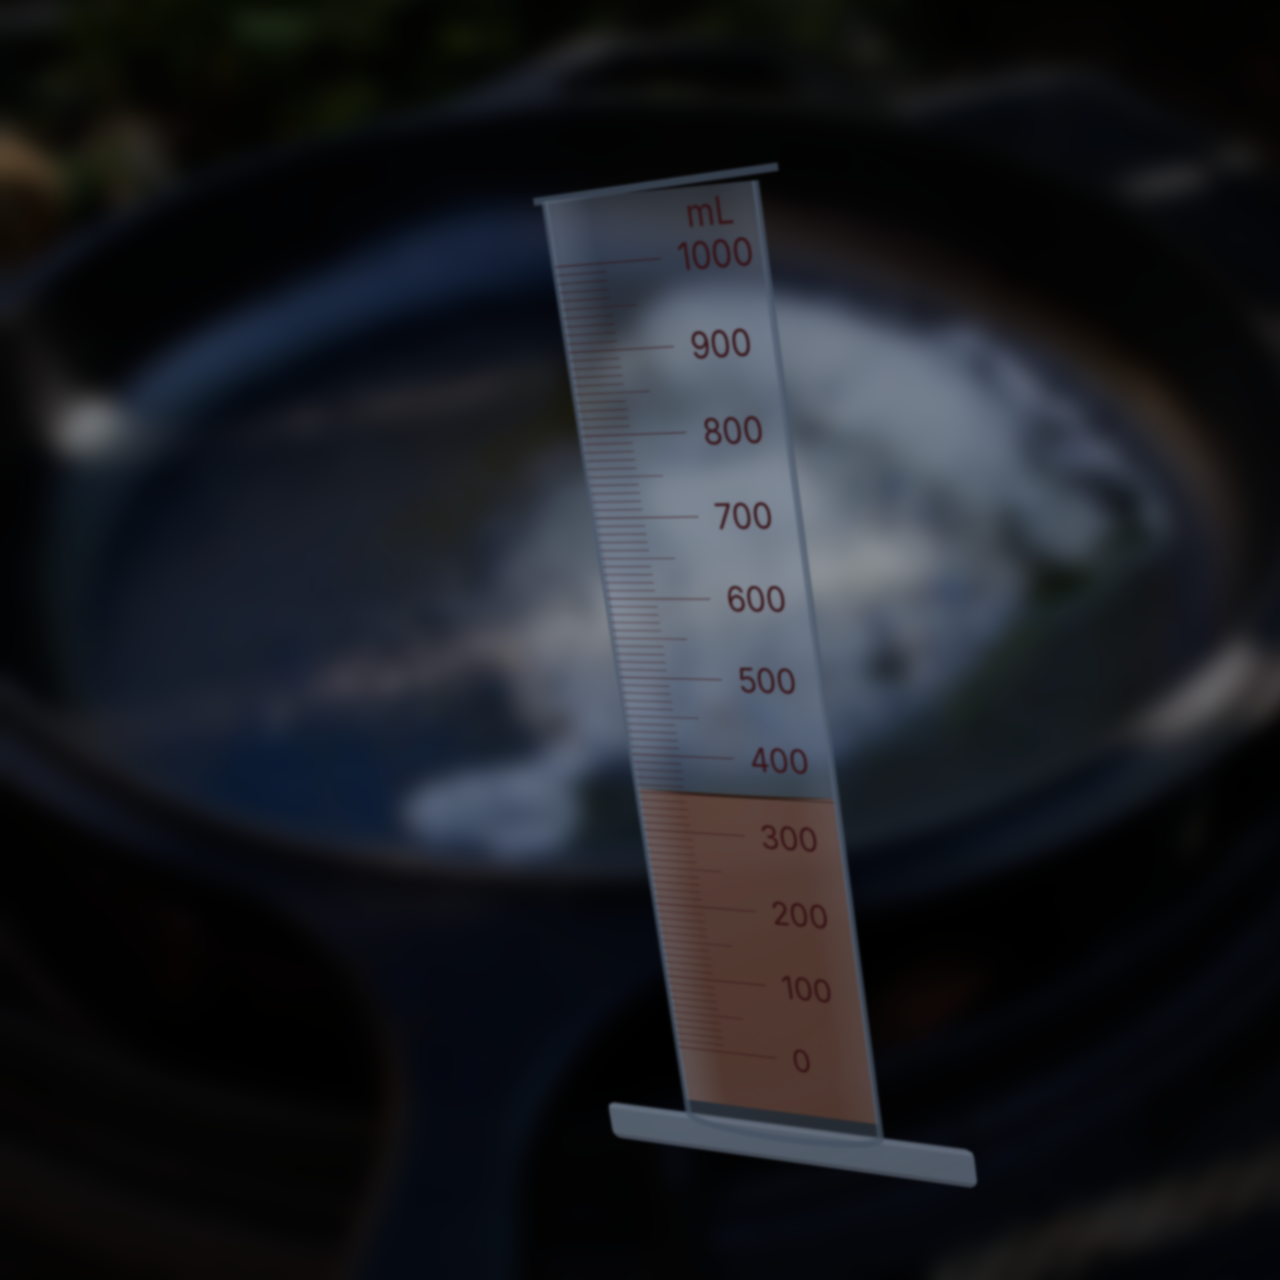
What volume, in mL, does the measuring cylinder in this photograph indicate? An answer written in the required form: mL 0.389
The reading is mL 350
